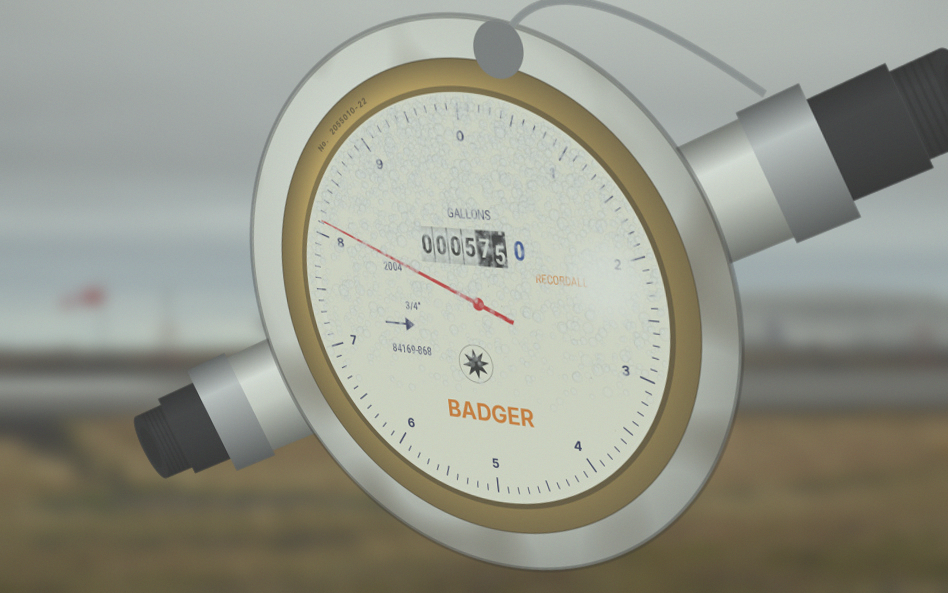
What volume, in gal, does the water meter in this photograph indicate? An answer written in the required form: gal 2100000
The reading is gal 5748.1
